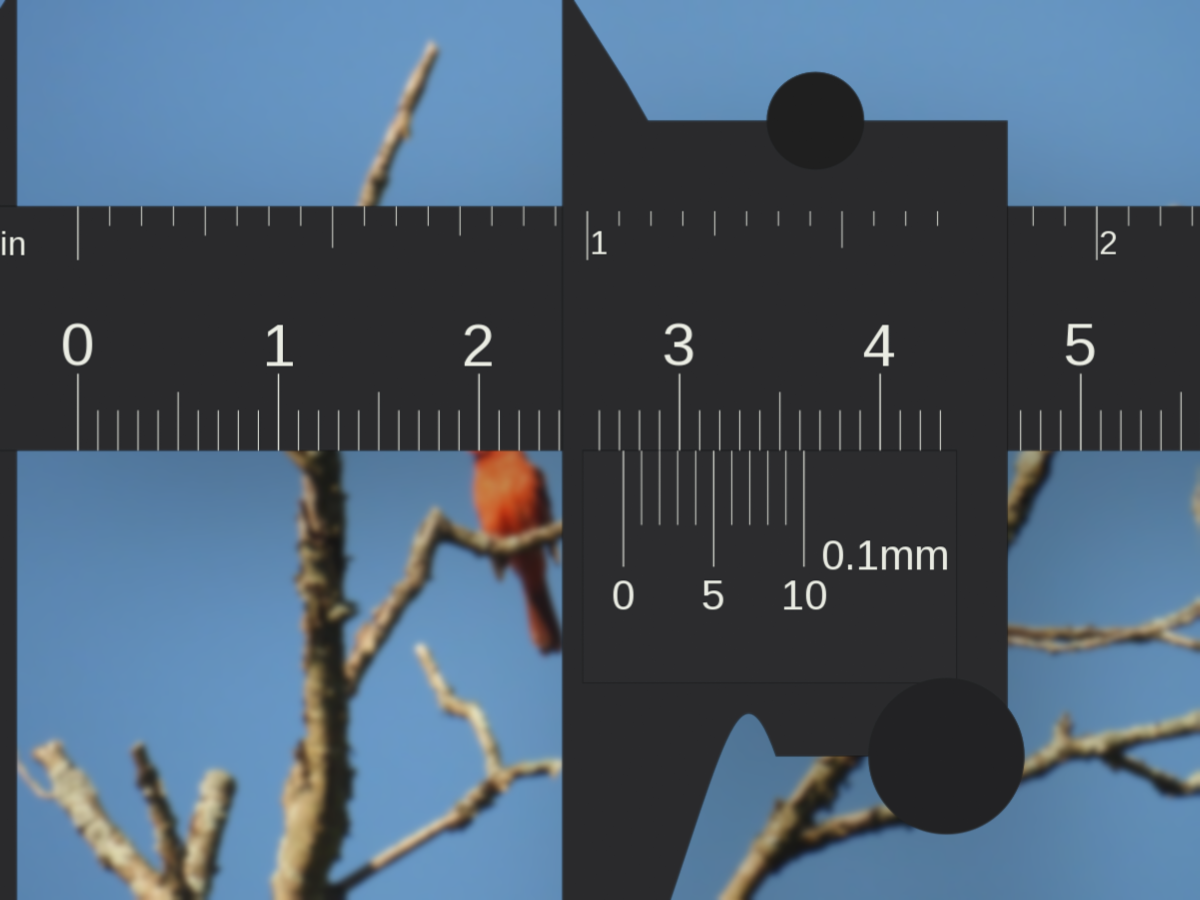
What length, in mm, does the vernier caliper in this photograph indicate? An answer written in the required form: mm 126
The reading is mm 27.2
